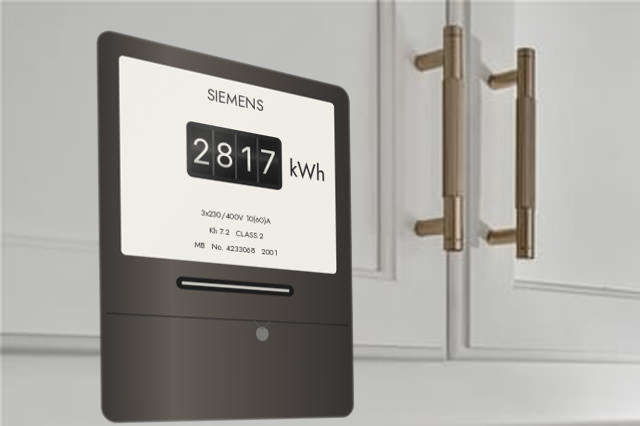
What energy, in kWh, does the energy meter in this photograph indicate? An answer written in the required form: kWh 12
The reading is kWh 2817
